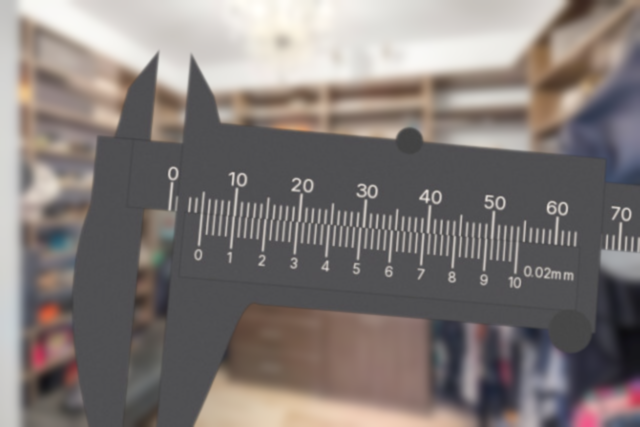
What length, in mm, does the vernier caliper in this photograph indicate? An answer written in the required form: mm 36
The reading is mm 5.0
